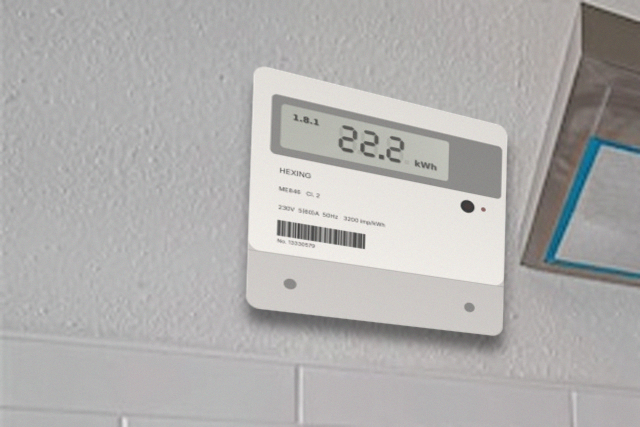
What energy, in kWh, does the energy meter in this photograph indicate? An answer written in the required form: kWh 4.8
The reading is kWh 22.2
